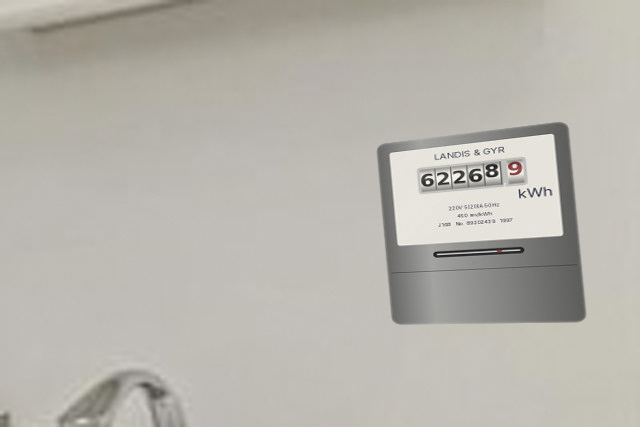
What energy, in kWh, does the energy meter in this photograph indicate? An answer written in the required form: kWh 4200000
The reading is kWh 62268.9
